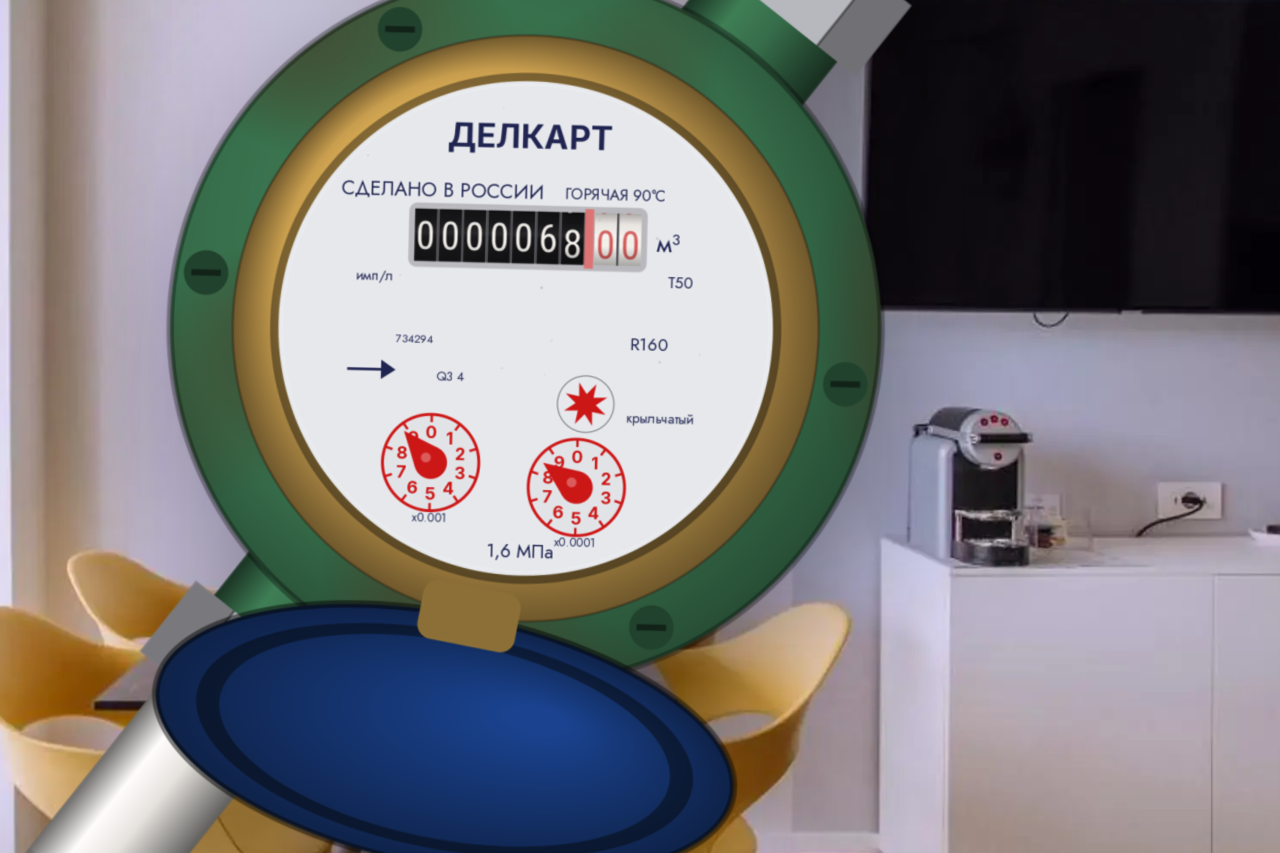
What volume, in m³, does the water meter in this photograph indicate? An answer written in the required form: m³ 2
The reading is m³ 67.9988
